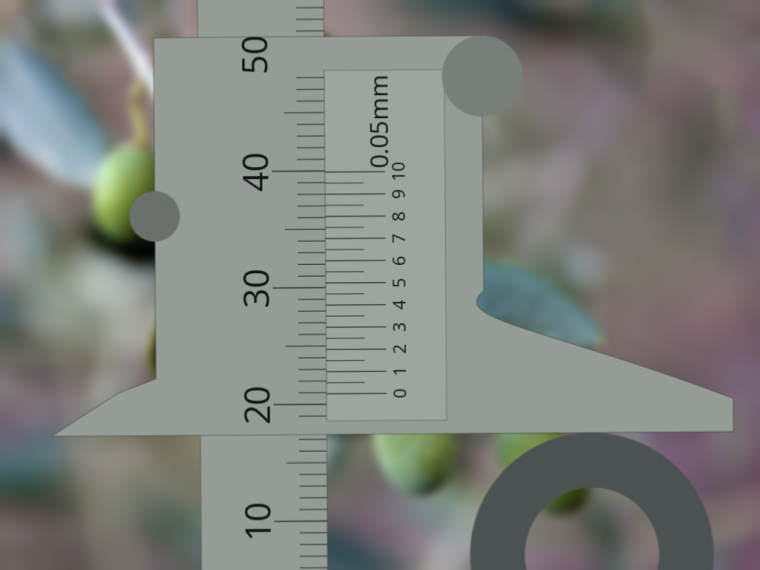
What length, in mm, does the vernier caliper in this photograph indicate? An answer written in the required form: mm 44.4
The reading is mm 20.9
